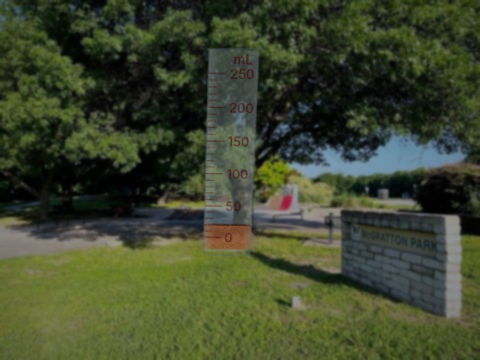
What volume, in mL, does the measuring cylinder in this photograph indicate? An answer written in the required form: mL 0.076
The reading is mL 20
